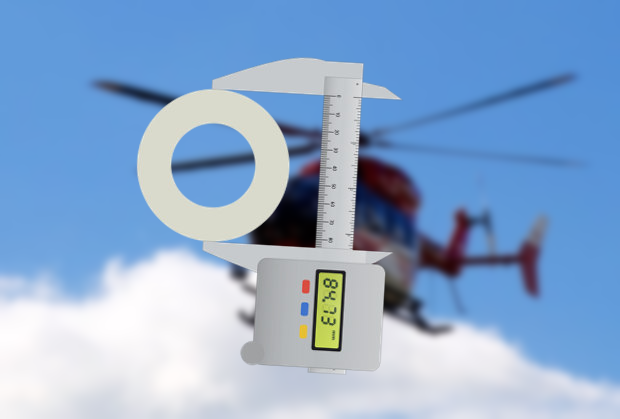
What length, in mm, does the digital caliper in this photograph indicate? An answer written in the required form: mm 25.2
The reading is mm 84.73
